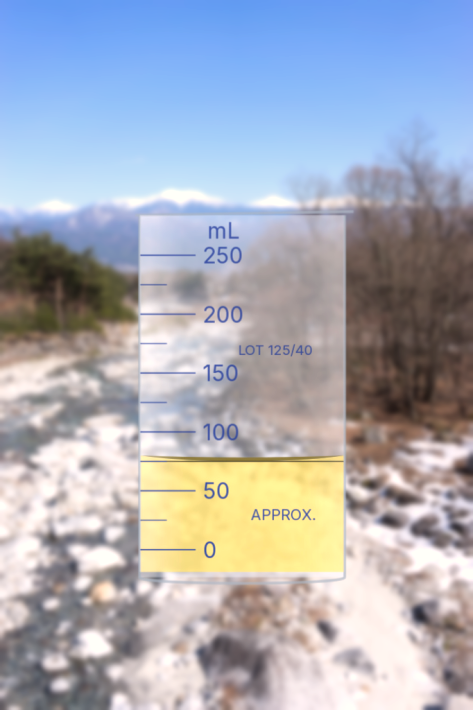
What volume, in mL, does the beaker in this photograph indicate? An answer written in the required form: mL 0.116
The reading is mL 75
